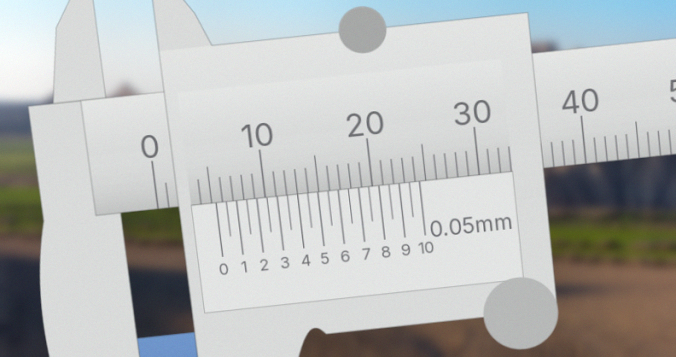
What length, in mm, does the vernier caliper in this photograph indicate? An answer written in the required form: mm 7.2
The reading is mm 5.4
